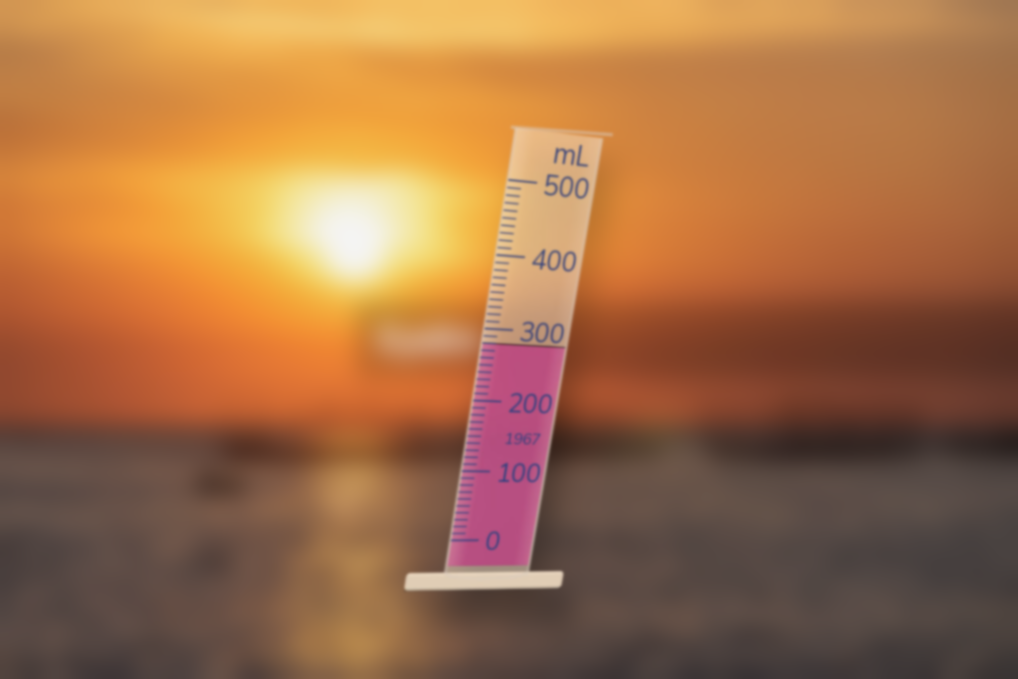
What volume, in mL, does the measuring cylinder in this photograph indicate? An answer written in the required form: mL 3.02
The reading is mL 280
